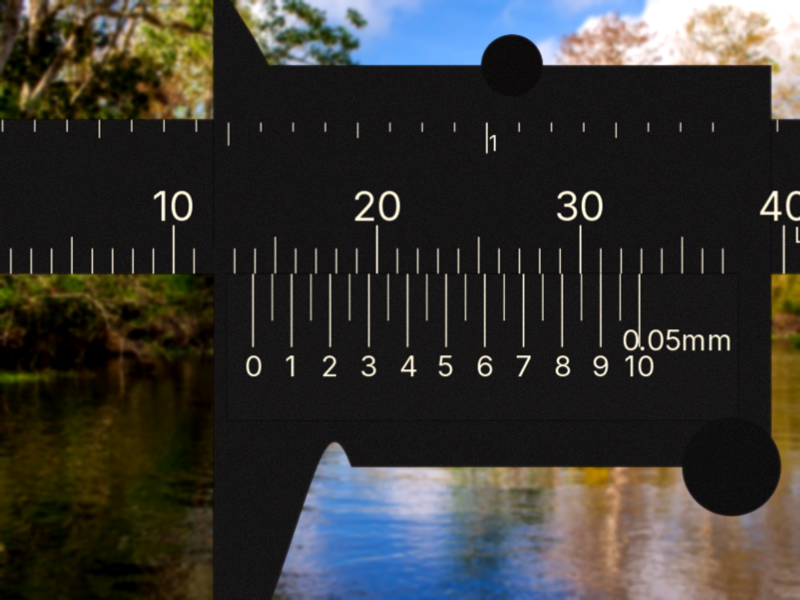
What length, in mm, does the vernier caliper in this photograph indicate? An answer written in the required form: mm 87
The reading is mm 13.9
